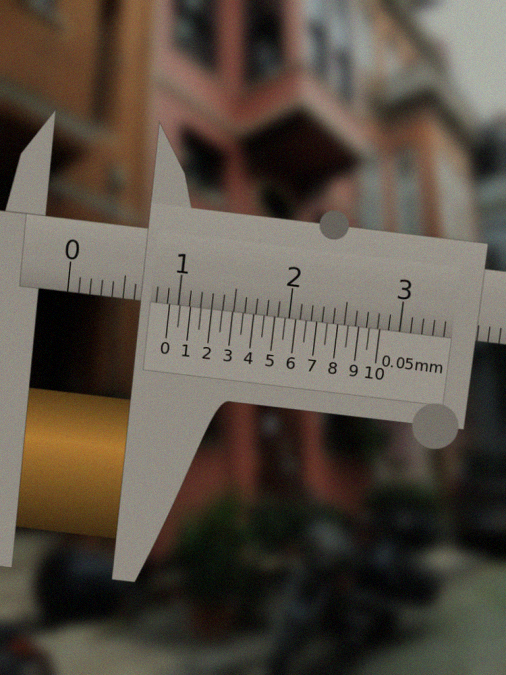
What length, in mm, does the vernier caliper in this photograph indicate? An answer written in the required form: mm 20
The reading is mm 9.2
